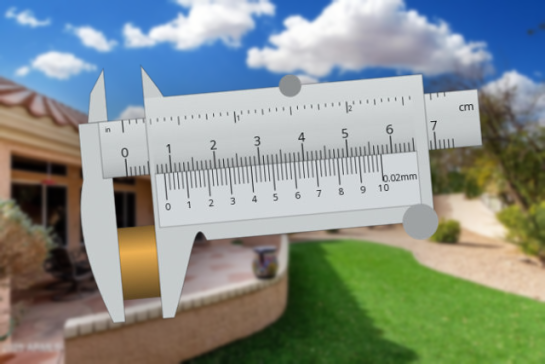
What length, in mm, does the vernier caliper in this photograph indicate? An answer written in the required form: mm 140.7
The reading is mm 8.5
